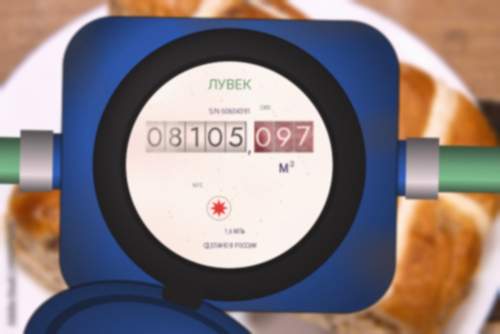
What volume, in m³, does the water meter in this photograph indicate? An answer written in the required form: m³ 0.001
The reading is m³ 8105.097
